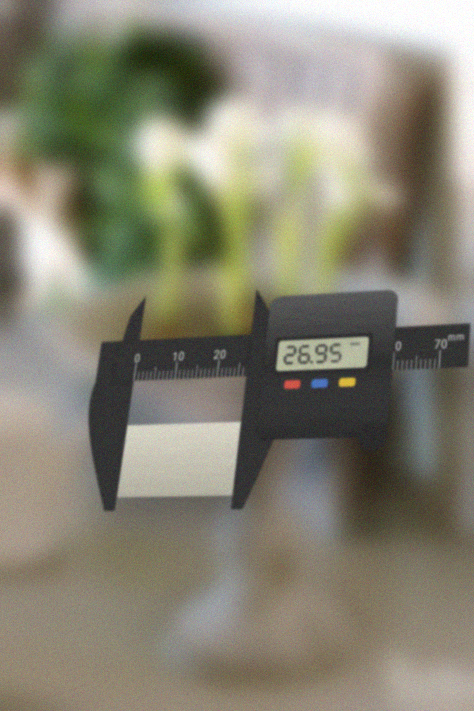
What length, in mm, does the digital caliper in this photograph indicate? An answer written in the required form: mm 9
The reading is mm 26.95
